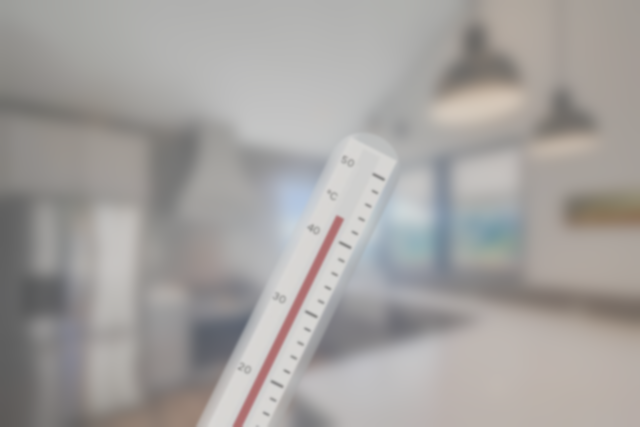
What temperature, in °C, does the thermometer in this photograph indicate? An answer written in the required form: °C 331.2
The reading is °C 43
